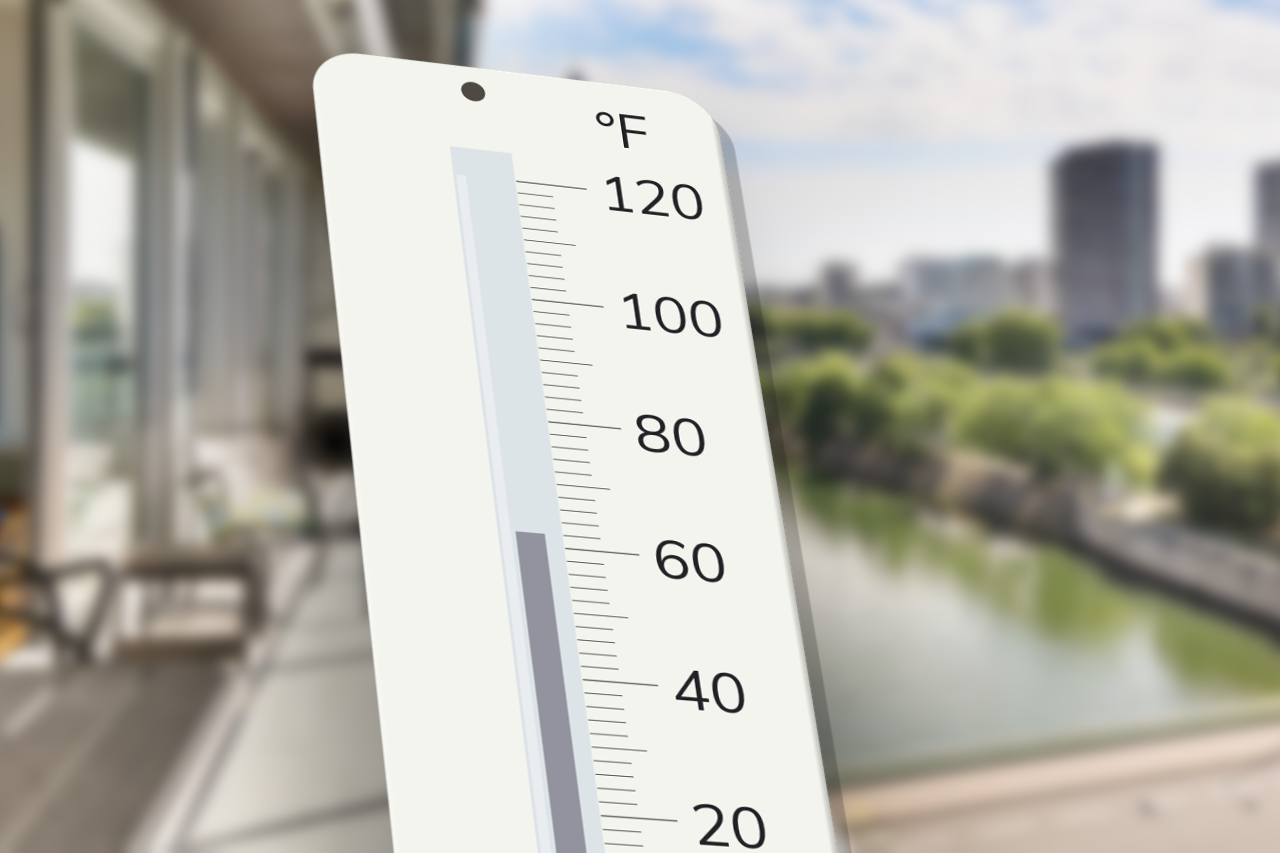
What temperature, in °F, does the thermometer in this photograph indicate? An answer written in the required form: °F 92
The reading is °F 62
